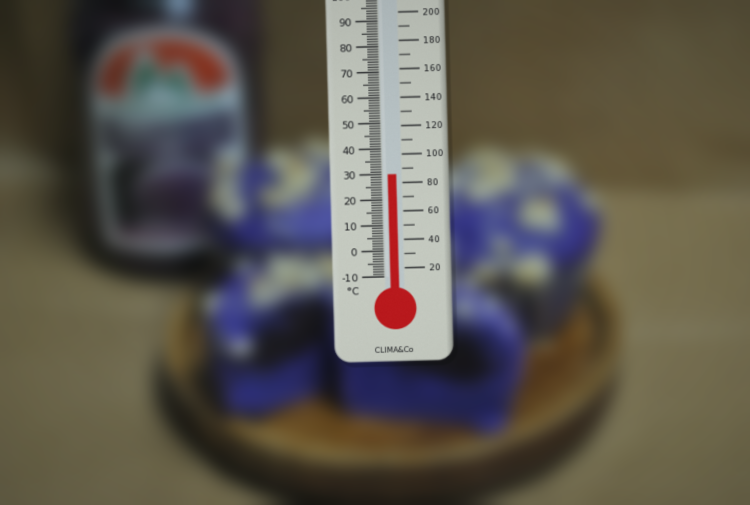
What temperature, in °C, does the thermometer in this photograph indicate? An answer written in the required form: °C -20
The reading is °C 30
